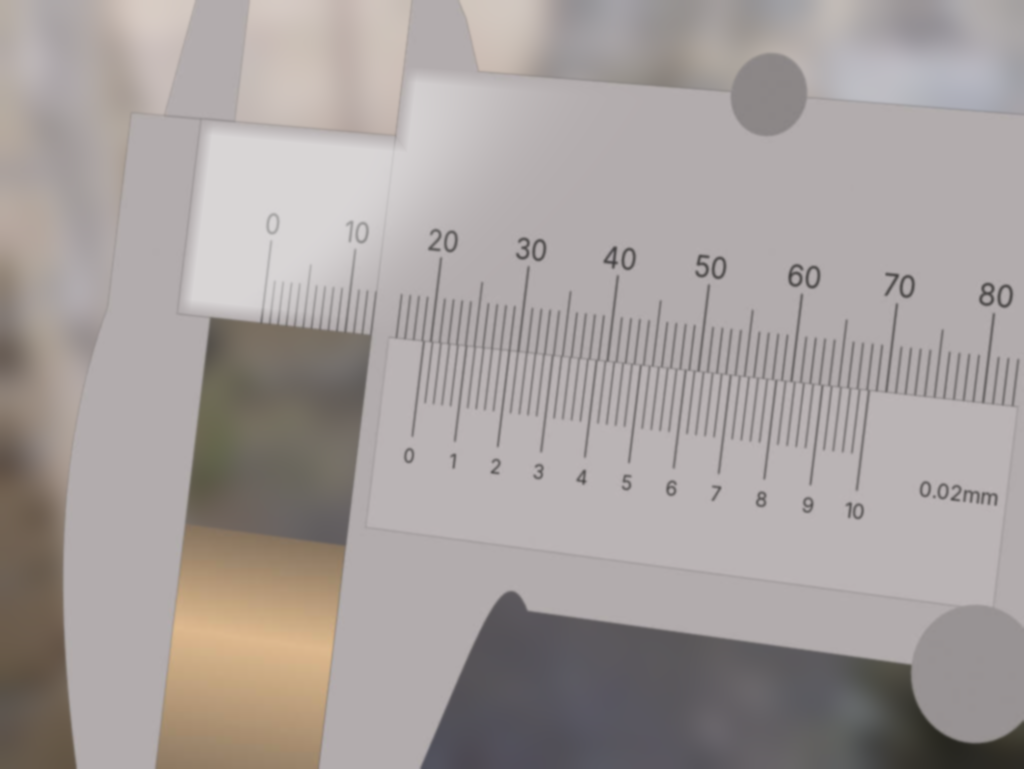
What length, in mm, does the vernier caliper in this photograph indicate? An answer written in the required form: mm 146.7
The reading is mm 19.2
